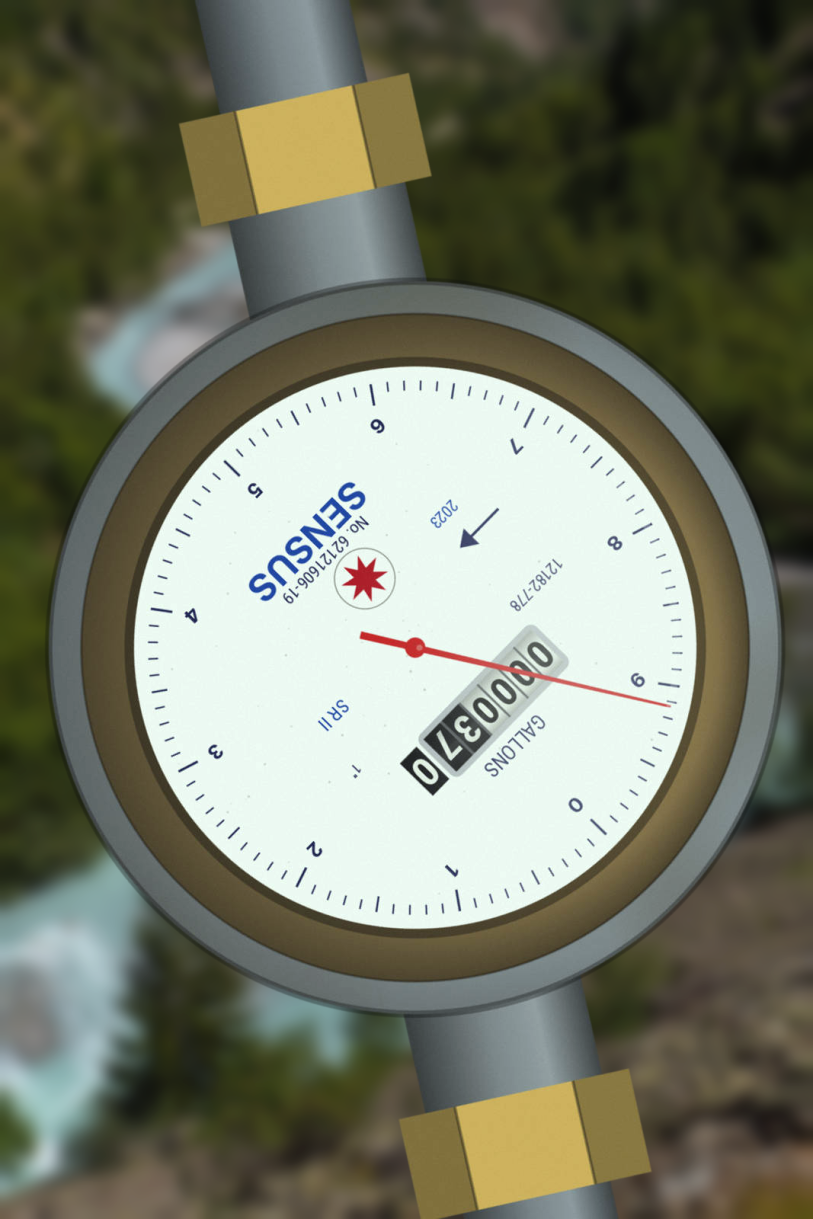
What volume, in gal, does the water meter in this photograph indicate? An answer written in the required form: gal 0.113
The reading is gal 369.1
